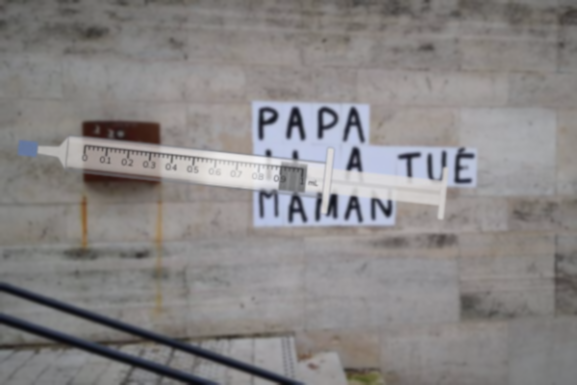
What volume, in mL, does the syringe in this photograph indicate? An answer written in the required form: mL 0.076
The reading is mL 0.9
